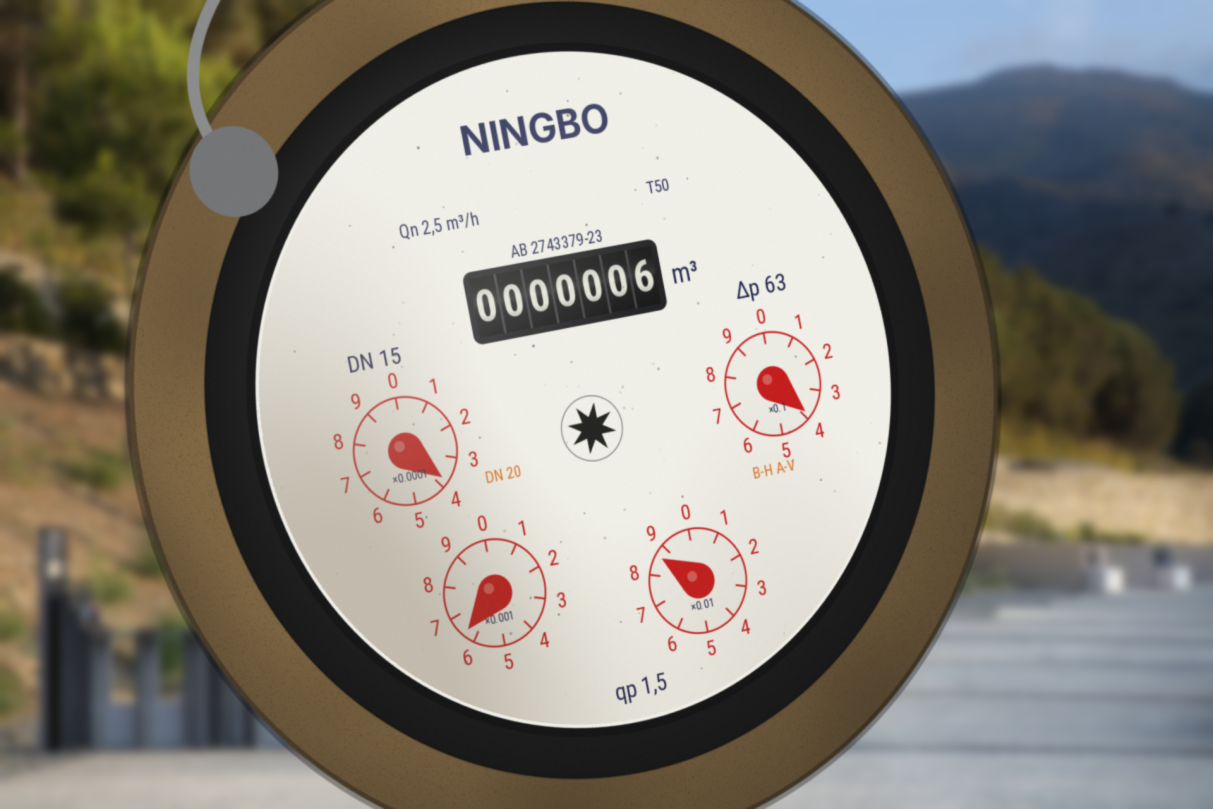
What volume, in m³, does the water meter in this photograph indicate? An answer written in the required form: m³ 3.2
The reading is m³ 6.3863
